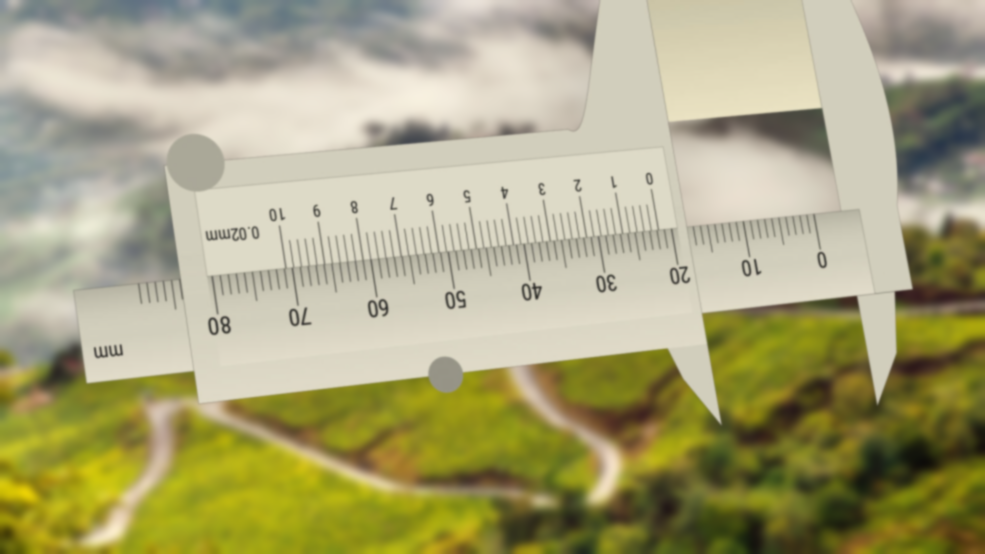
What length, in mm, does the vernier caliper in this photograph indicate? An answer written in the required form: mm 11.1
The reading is mm 21.8
